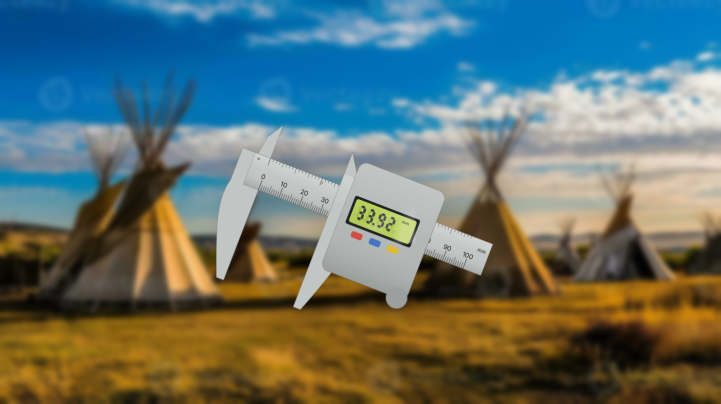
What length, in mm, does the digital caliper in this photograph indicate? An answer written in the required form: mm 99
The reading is mm 33.92
